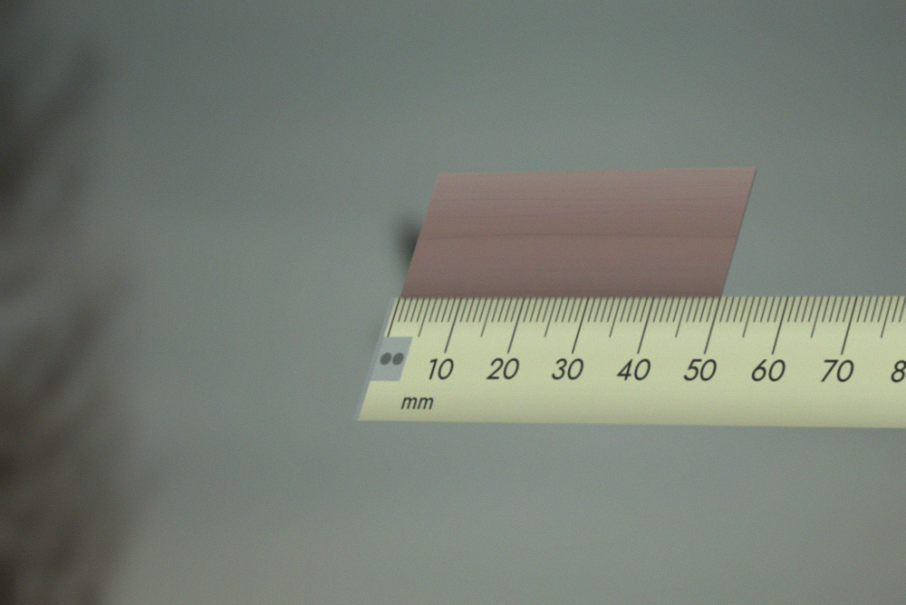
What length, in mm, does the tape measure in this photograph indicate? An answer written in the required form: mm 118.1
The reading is mm 50
